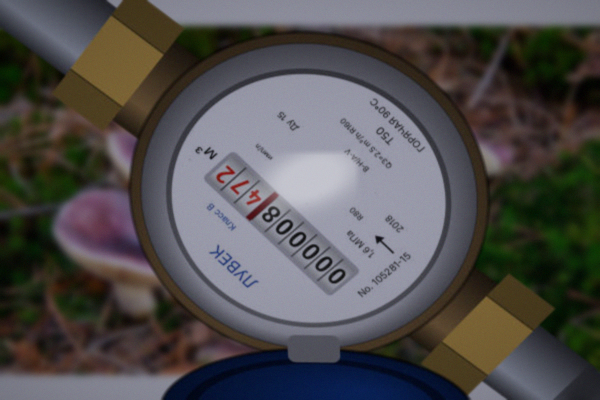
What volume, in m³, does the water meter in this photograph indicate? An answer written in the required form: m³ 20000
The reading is m³ 8.472
